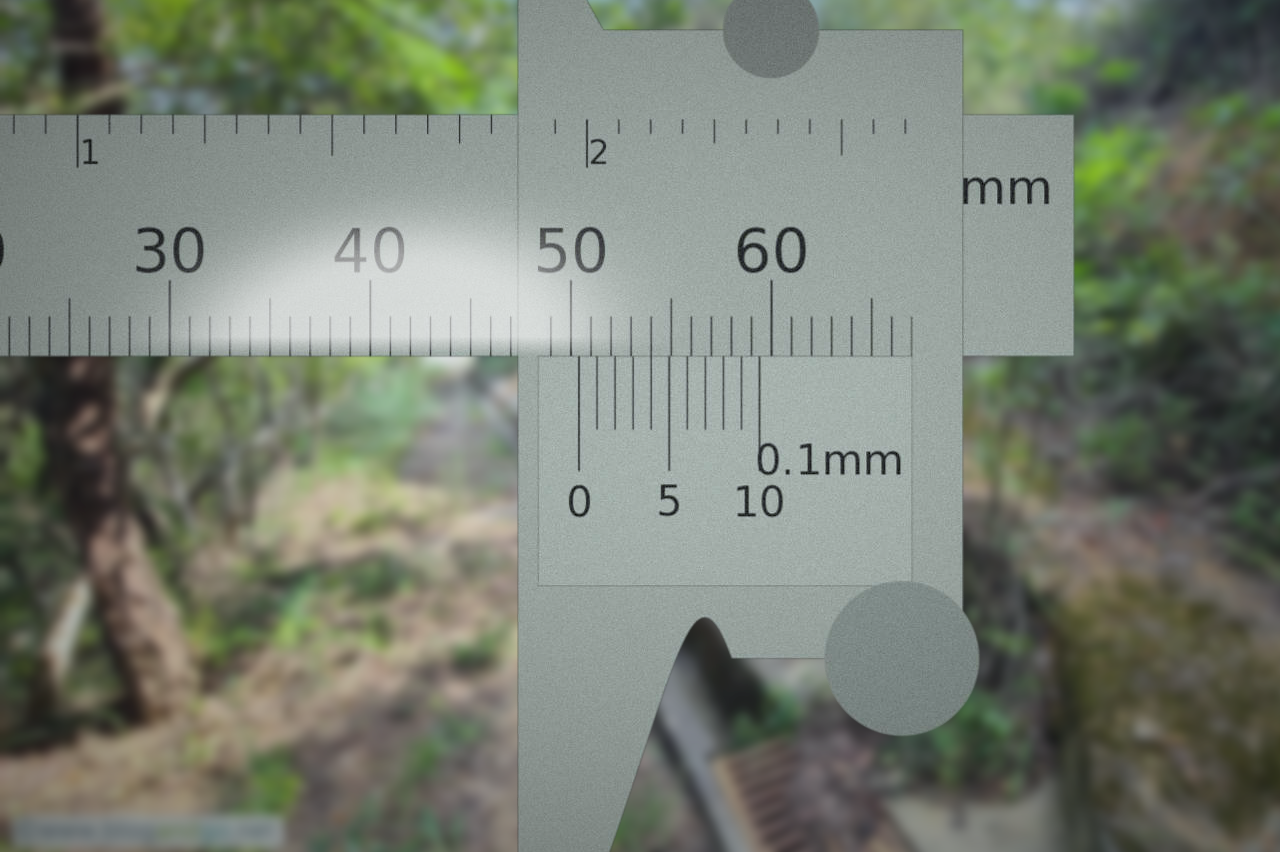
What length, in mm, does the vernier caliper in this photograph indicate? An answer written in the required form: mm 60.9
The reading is mm 50.4
